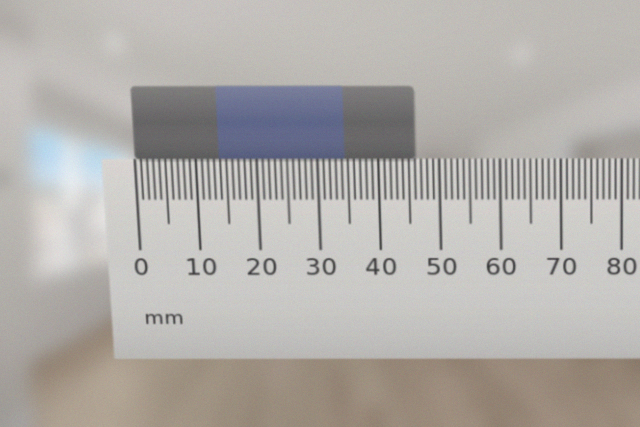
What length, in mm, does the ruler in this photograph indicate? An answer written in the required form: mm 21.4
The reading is mm 46
